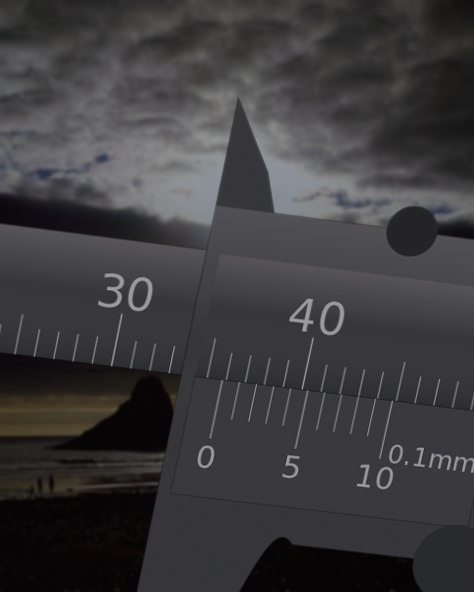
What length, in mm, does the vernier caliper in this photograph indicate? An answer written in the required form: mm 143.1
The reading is mm 35.8
